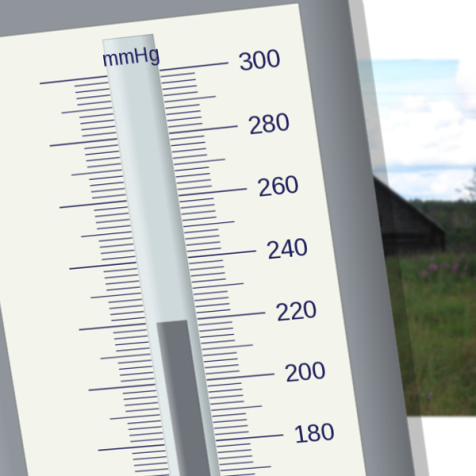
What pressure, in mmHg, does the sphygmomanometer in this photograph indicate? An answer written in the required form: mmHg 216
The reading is mmHg 220
